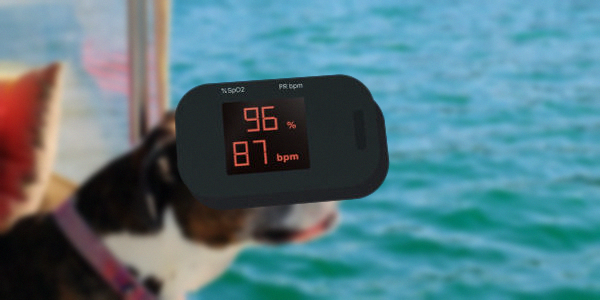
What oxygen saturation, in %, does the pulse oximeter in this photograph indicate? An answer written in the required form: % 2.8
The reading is % 96
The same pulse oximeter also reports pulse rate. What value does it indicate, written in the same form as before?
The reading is bpm 87
